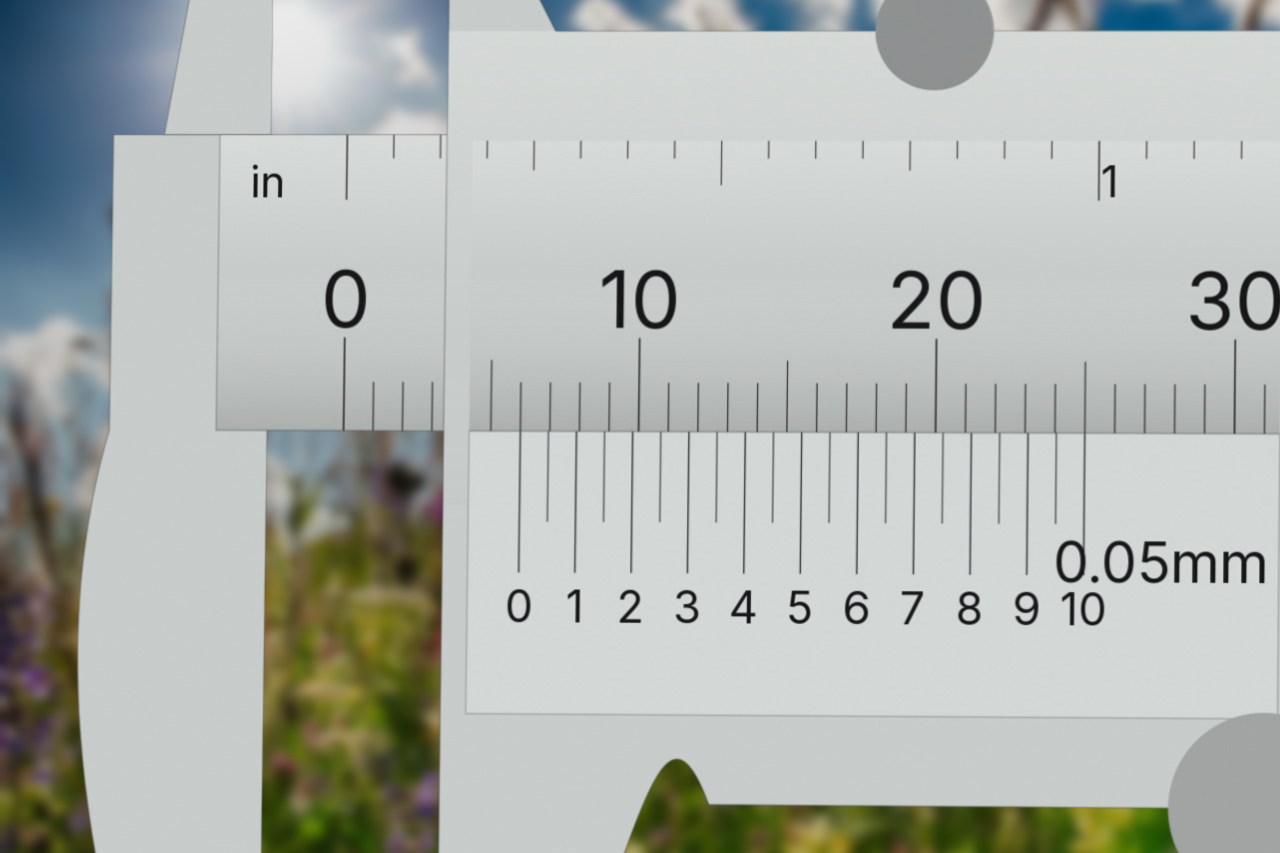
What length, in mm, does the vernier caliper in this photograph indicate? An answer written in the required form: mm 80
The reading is mm 6.00
